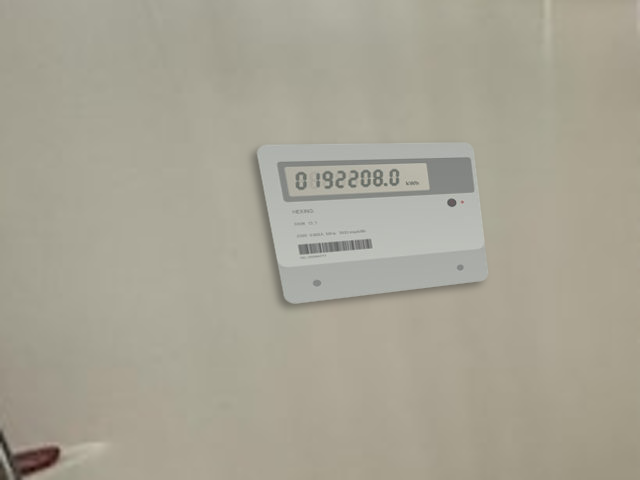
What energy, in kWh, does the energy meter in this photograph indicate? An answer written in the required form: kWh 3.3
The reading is kWh 192208.0
